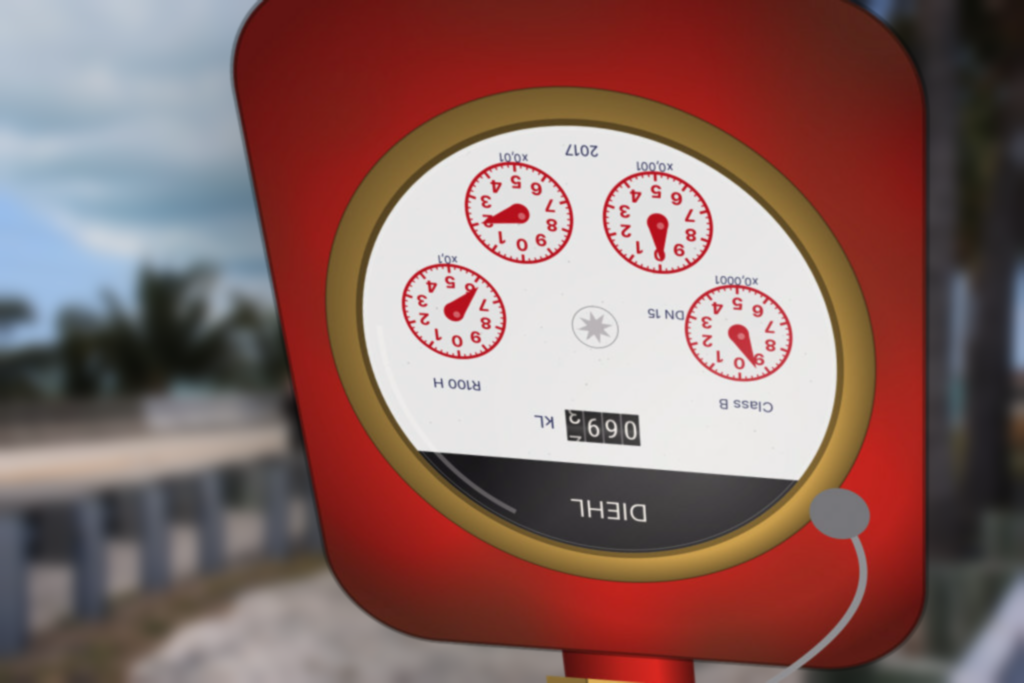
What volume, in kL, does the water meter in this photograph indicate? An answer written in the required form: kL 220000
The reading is kL 692.6199
